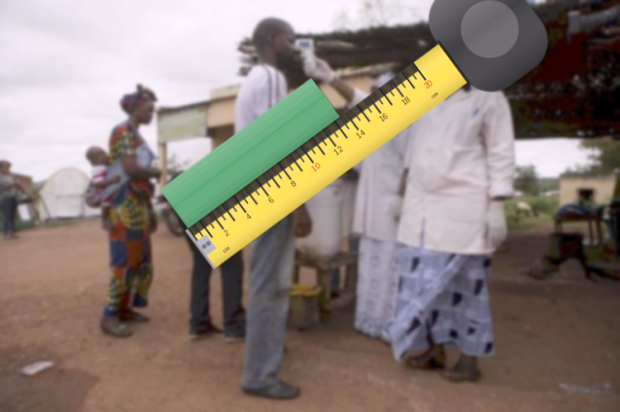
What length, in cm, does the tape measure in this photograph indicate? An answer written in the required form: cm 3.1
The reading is cm 13.5
